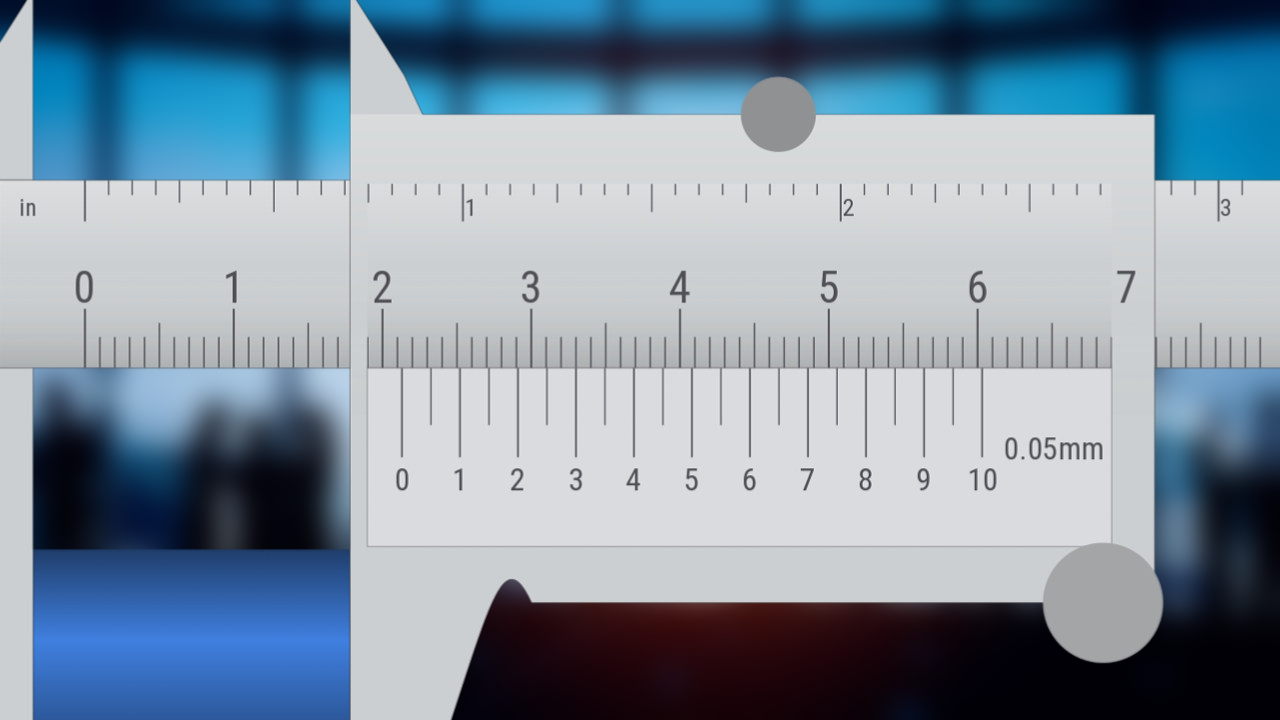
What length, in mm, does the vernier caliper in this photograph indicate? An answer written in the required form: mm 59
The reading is mm 21.3
